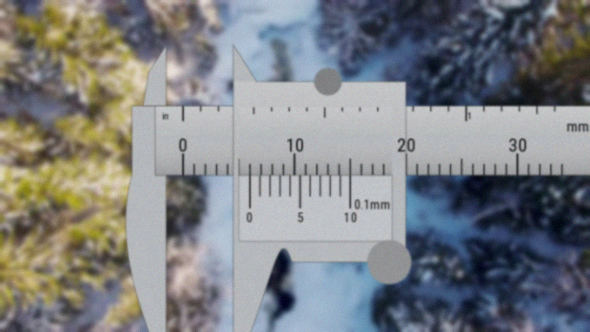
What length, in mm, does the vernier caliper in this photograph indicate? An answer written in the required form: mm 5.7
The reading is mm 6.0
